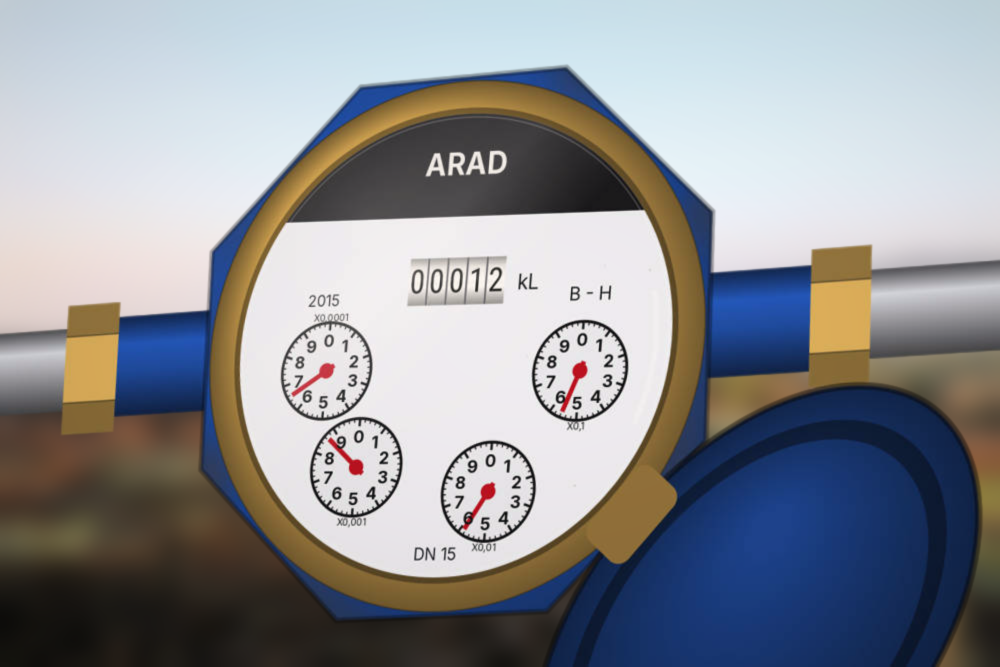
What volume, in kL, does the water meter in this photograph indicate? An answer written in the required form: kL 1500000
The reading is kL 12.5586
